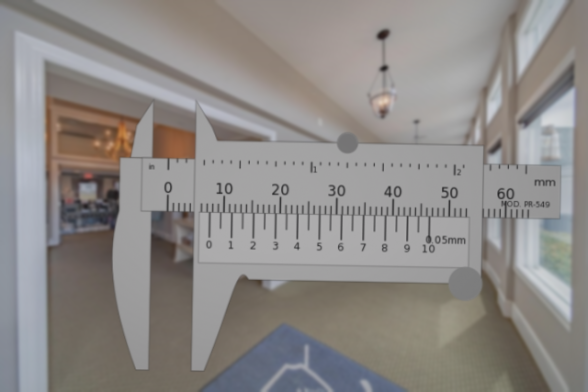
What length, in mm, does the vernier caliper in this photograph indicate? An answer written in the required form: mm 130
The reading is mm 7.5
